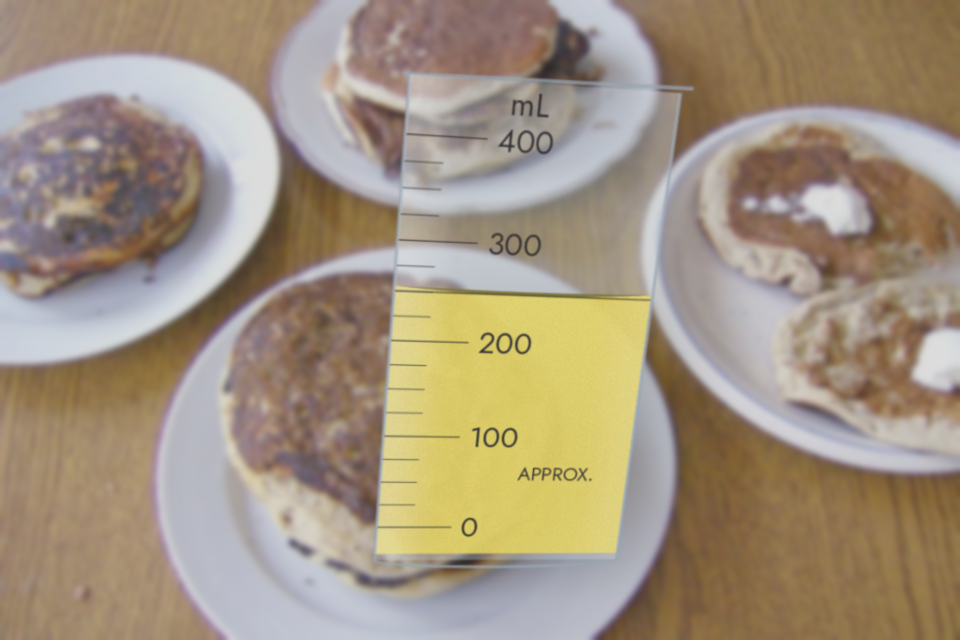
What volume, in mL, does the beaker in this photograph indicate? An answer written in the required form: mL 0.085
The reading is mL 250
